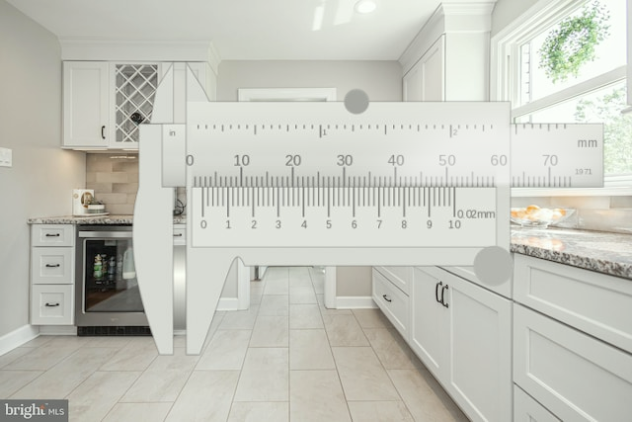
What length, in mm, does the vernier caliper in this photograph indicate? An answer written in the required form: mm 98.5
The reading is mm 2.5
